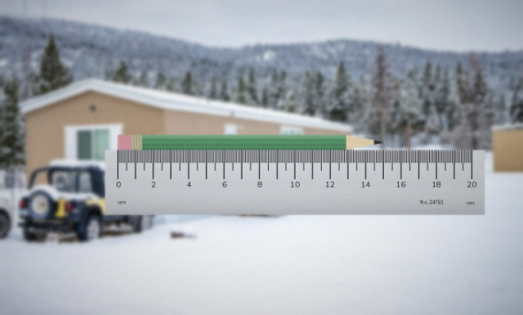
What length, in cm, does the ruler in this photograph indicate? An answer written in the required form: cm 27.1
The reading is cm 15
